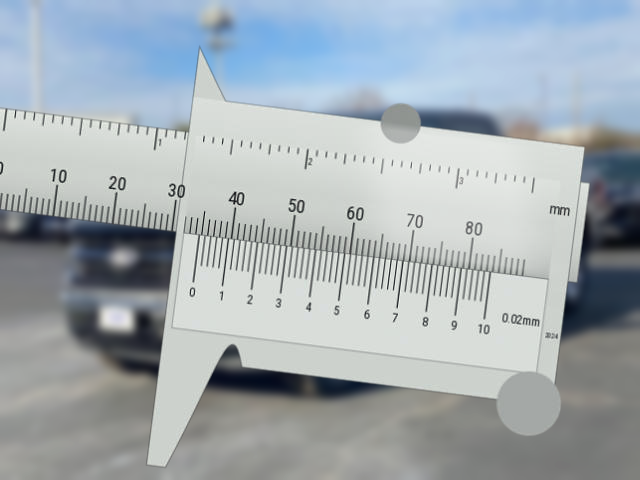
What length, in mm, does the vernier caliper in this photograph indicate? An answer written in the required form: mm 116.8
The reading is mm 34.6
